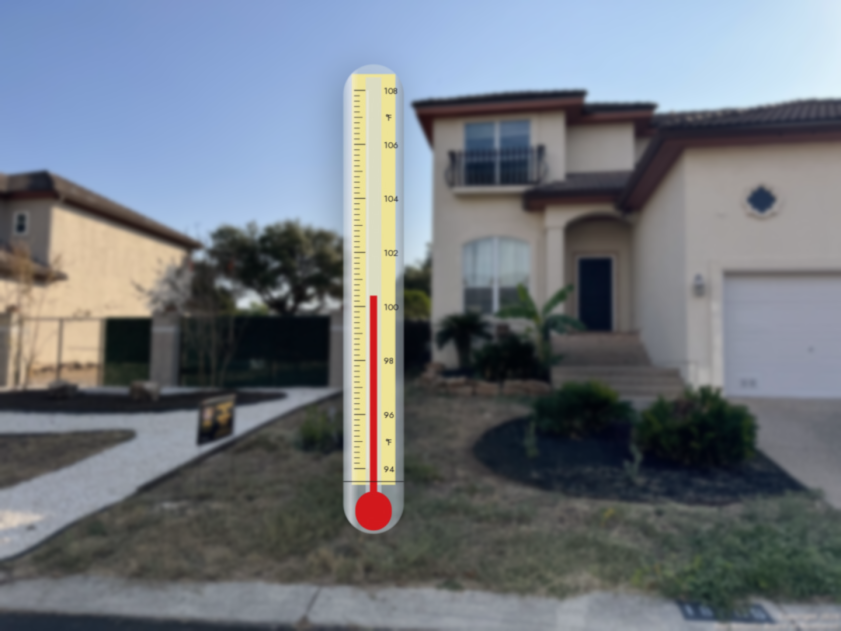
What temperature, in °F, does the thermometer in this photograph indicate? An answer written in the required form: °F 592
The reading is °F 100.4
